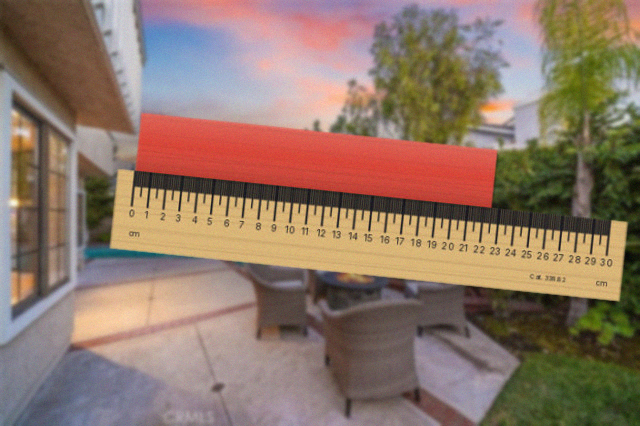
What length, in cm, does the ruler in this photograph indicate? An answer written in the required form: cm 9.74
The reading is cm 22.5
